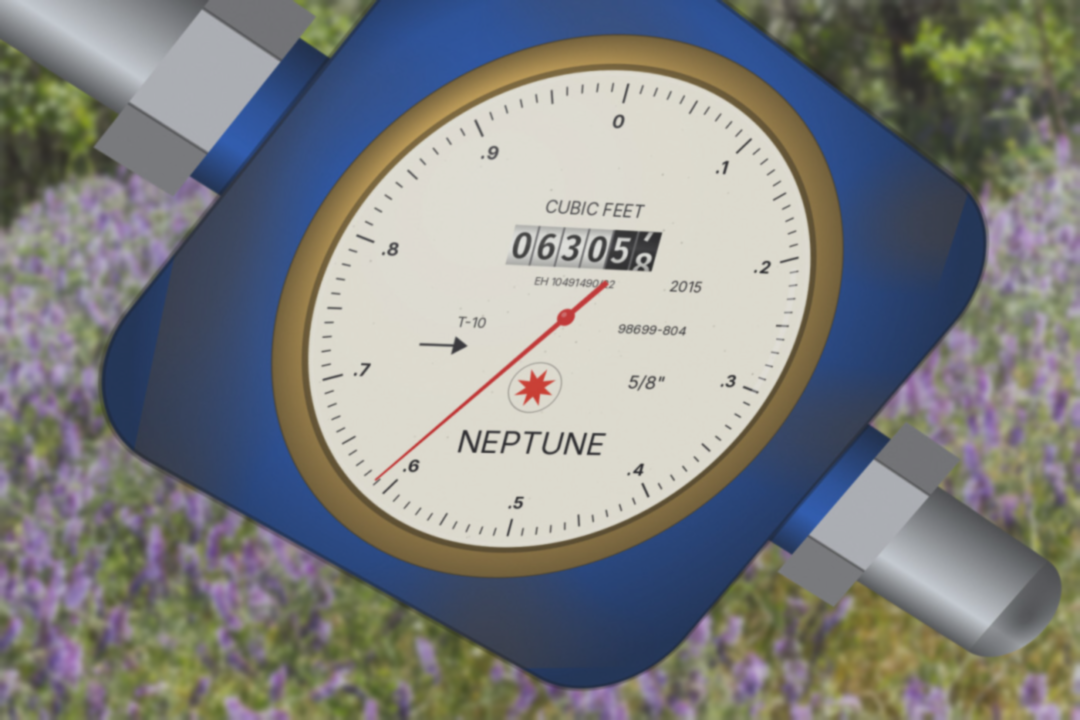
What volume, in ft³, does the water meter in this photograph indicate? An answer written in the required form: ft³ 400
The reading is ft³ 63057.61
